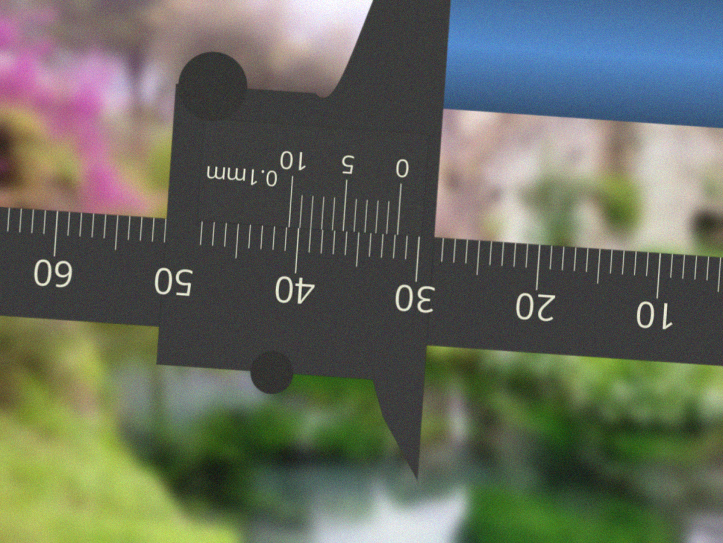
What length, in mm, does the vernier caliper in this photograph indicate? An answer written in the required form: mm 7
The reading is mm 31.8
